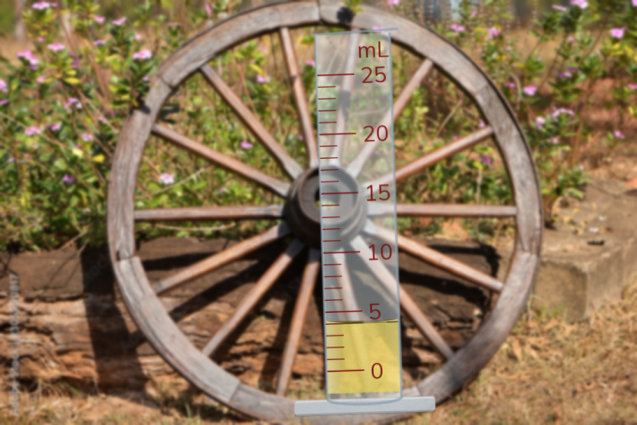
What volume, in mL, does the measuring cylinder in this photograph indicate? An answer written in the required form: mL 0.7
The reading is mL 4
